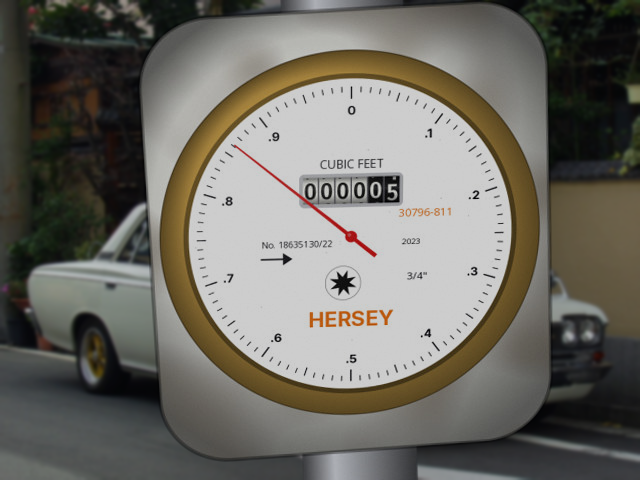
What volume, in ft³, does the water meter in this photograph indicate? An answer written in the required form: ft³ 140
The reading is ft³ 4.86
